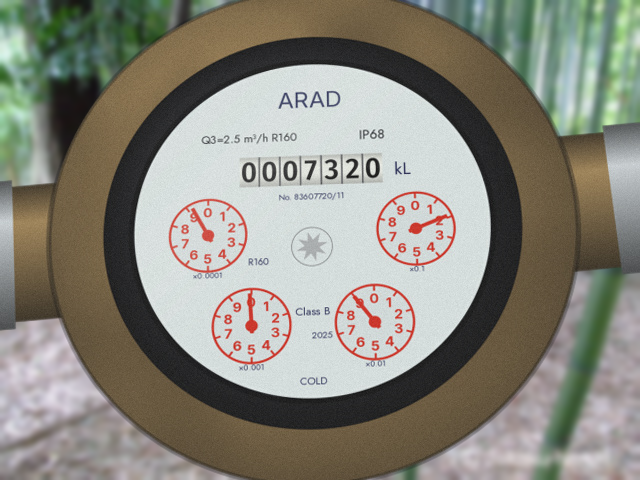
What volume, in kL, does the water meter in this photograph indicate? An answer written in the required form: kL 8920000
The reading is kL 7320.1899
